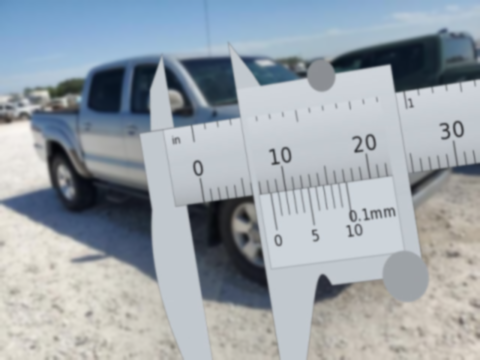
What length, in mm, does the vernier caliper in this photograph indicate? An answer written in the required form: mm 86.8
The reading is mm 8.2
